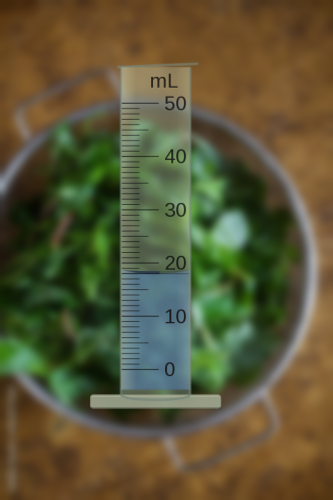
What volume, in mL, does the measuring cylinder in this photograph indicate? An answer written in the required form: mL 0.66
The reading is mL 18
